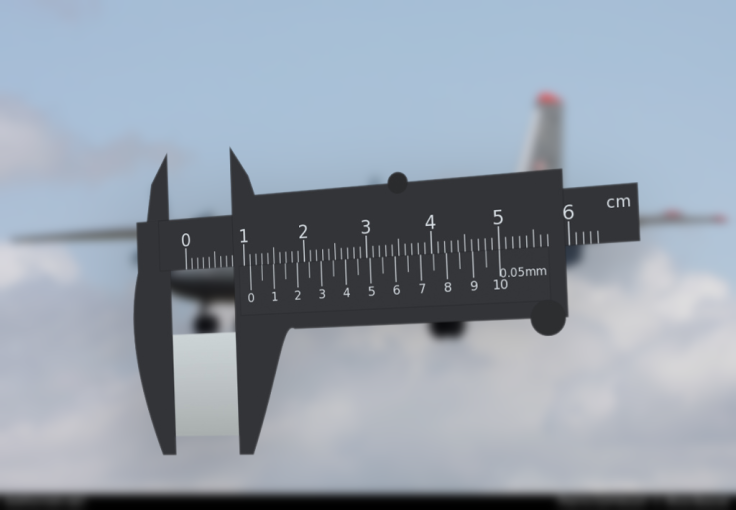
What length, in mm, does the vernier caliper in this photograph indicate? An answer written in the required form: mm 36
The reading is mm 11.0
